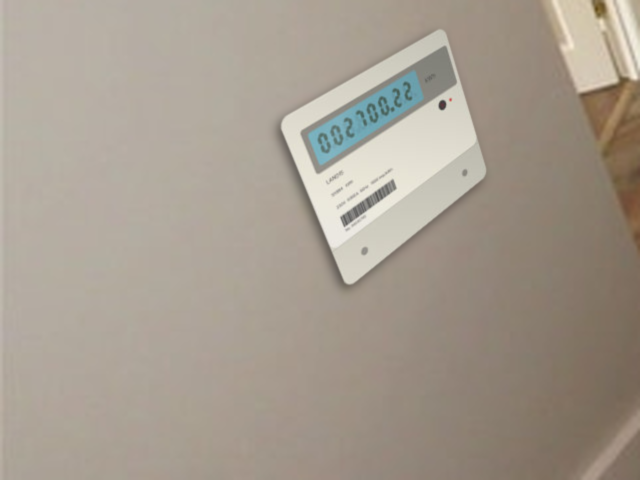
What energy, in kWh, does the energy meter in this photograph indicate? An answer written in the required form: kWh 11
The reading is kWh 2700.22
